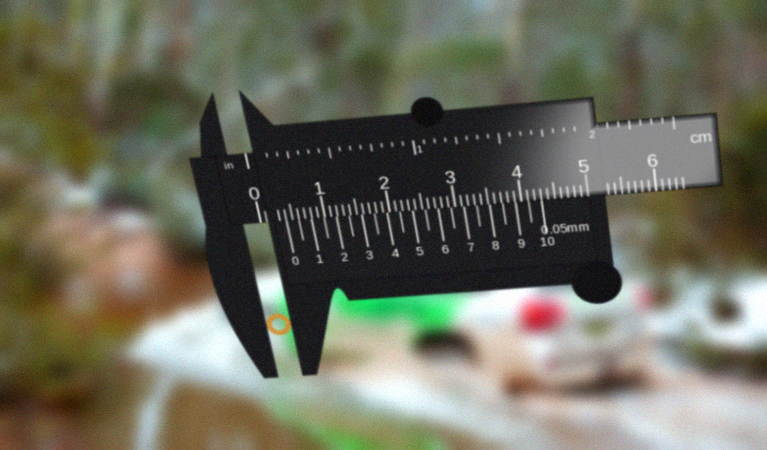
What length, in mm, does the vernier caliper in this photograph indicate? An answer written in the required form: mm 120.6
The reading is mm 4.0
